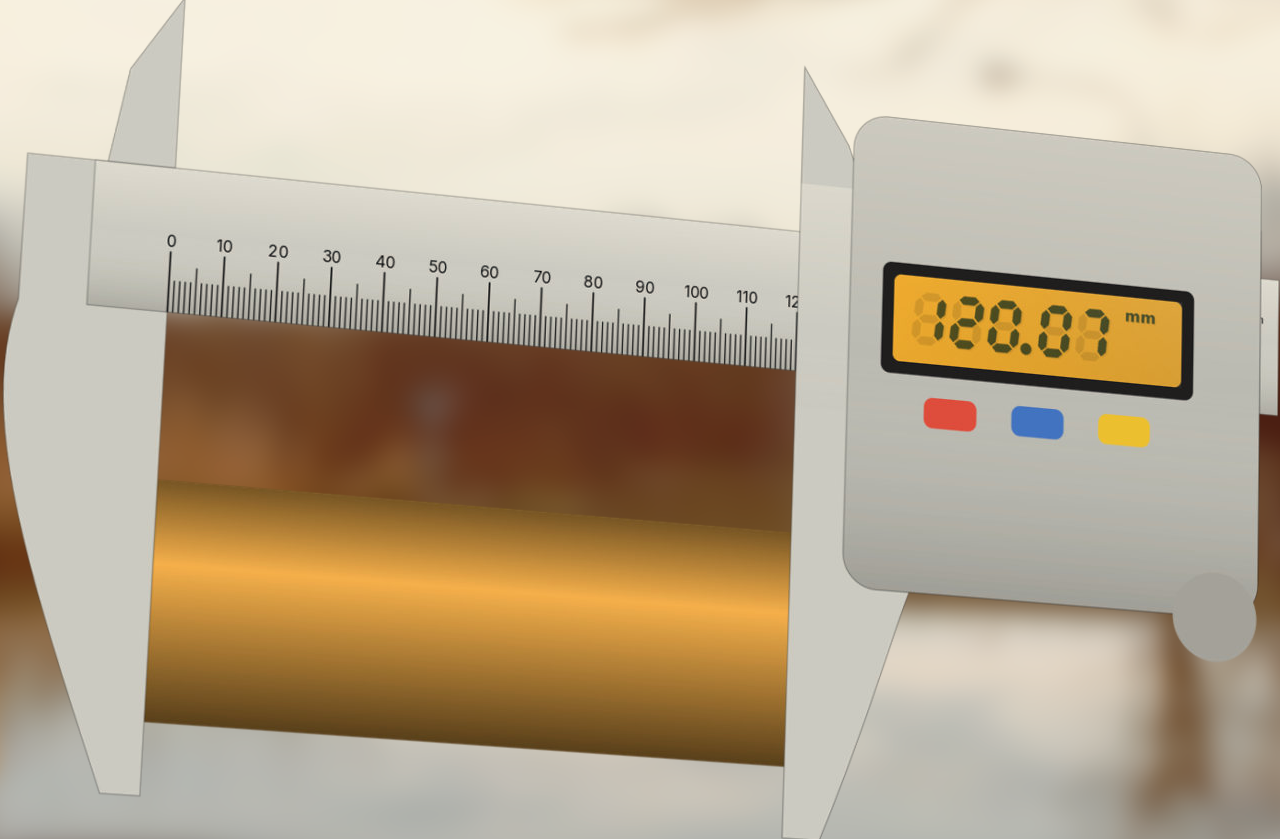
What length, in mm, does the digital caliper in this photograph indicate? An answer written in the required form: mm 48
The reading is mm 120.07
